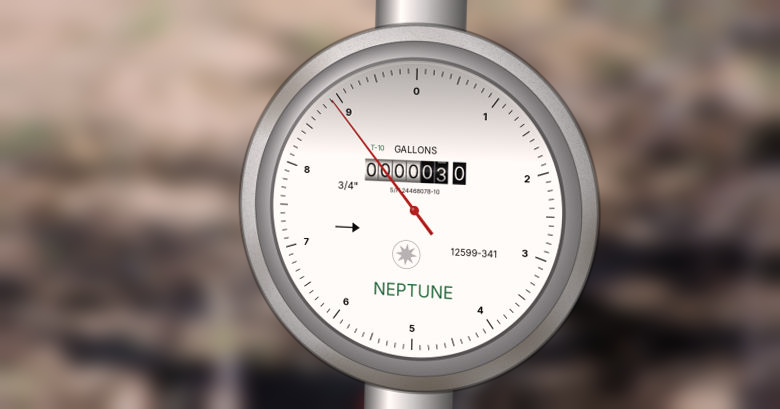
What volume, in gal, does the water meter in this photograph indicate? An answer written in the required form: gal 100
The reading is gal 28.9
